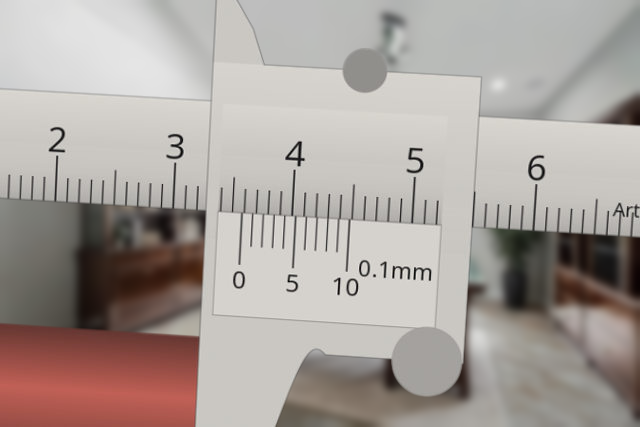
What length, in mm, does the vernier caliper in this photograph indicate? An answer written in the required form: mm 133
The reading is mm 35.8
